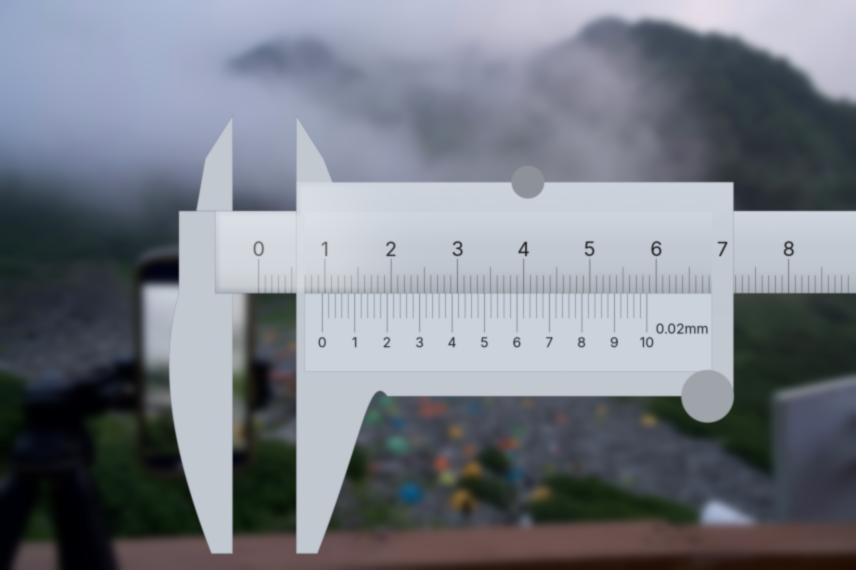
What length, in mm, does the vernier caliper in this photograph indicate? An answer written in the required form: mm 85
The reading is mm 9.6
